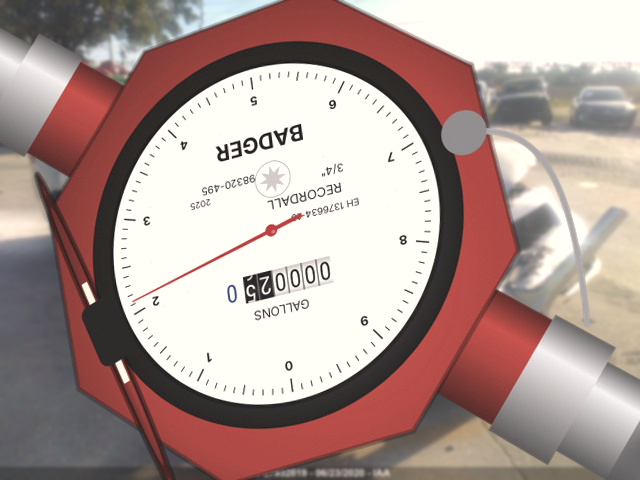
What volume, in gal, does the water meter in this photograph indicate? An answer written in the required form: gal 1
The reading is gal 252.1
